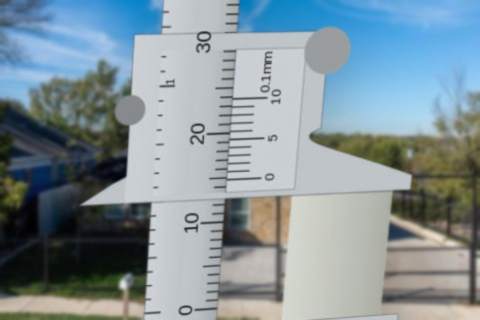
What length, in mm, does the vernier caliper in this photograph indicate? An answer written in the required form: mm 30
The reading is mm 14.8
